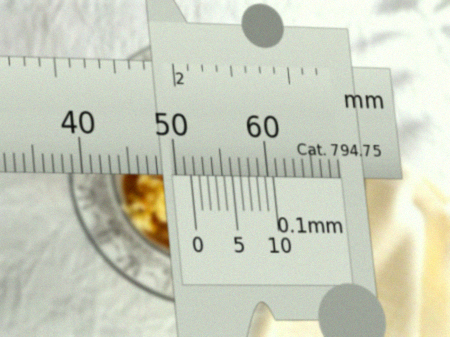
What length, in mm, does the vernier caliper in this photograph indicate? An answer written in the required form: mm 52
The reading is mm 51.6
